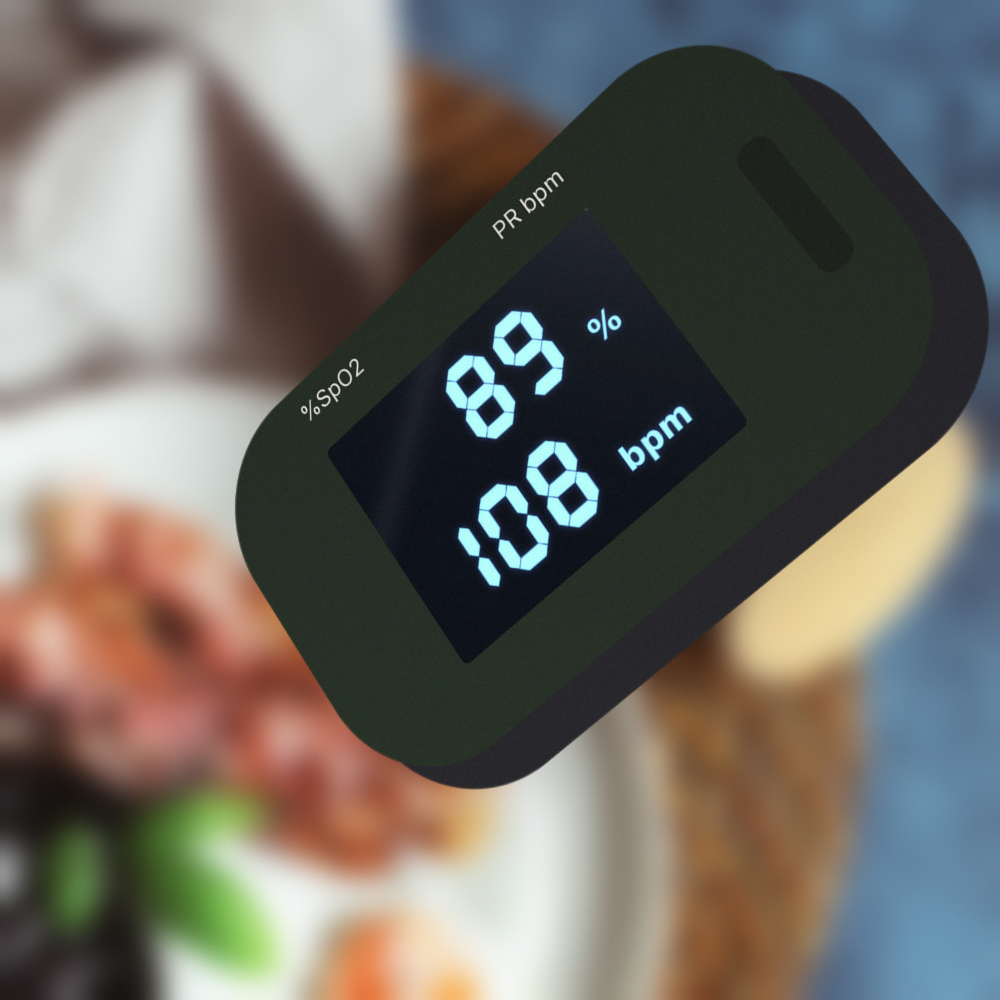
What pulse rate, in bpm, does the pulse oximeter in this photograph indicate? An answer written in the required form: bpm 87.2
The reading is bpm 108
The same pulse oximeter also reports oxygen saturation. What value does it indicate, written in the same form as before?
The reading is % 89
